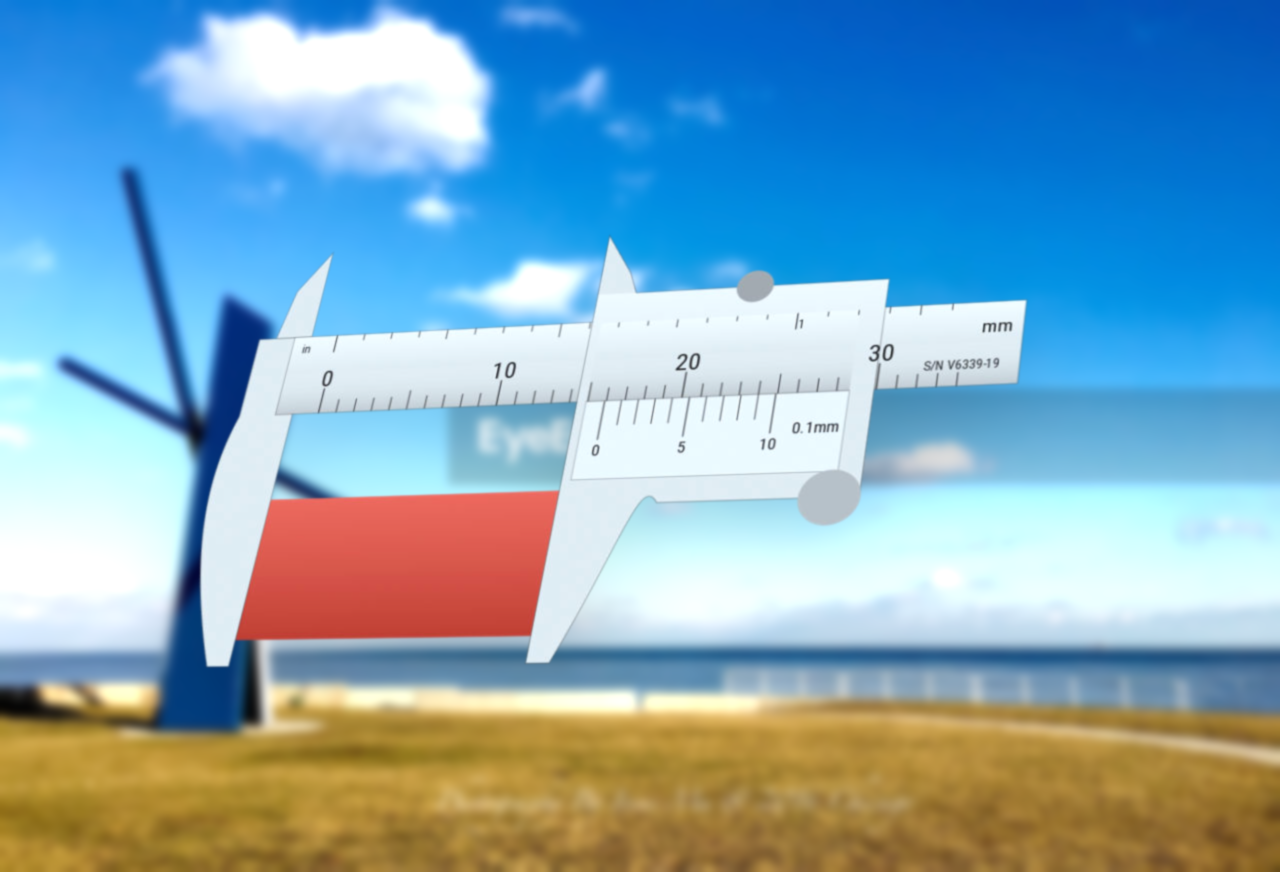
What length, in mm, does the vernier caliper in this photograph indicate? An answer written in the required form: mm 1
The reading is mm 15.9
